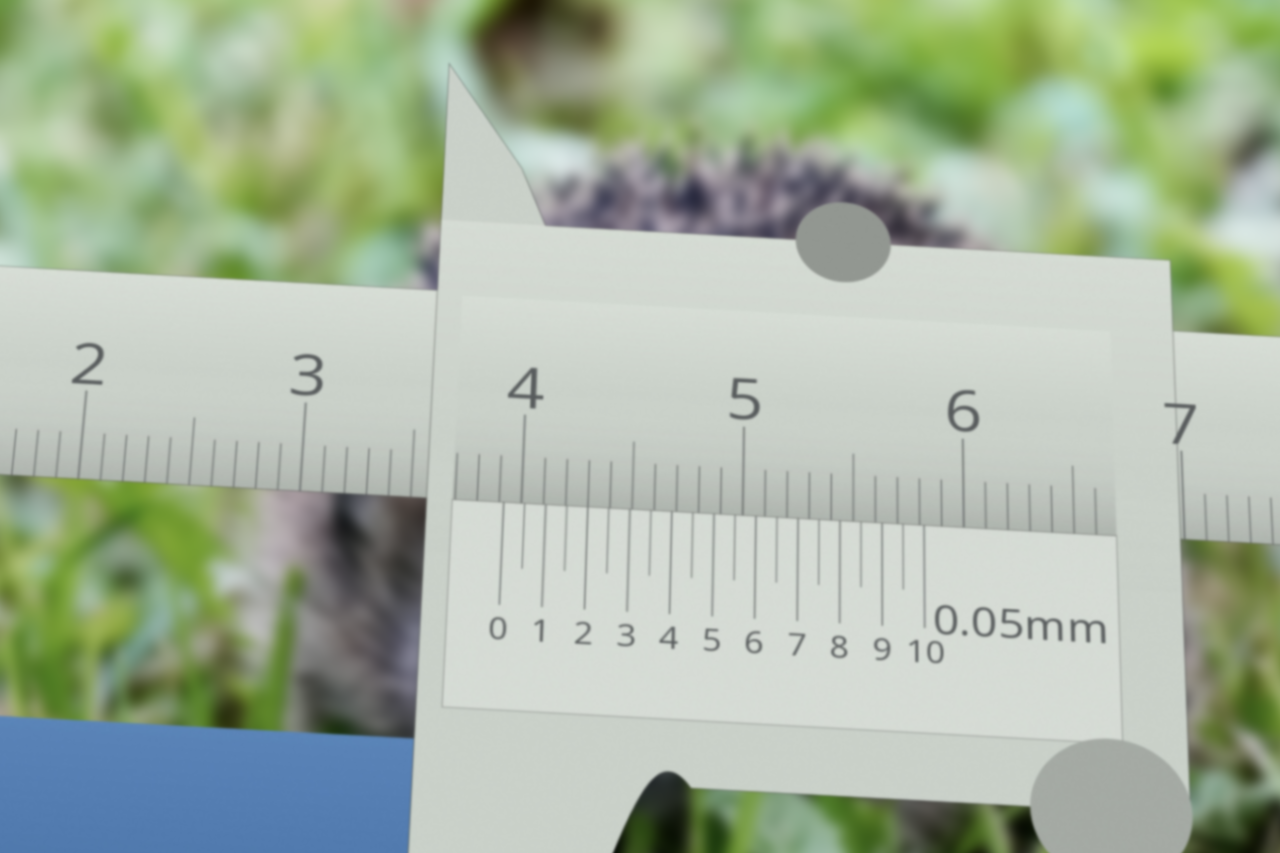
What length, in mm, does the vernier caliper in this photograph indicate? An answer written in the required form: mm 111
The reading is mm 39.2
